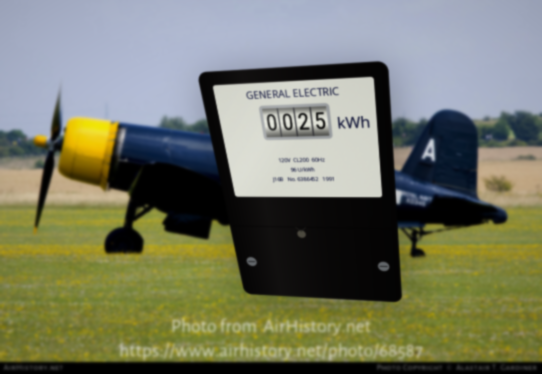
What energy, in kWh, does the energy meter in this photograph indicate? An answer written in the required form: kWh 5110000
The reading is kWh 25
